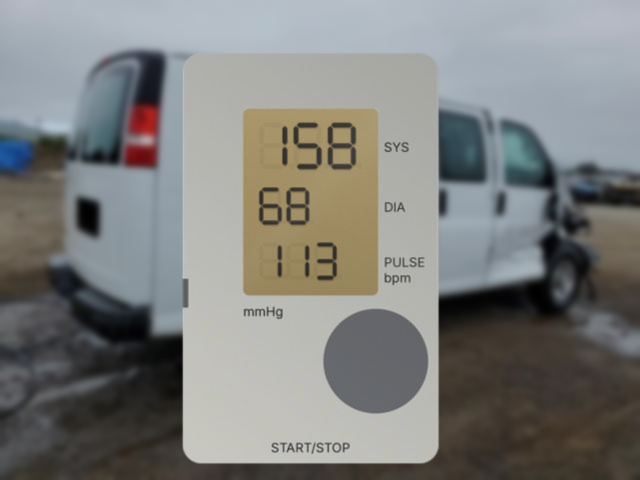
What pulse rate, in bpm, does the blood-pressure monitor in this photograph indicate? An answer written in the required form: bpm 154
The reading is bpm 113
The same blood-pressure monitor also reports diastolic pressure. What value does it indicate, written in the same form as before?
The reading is mmHg 68
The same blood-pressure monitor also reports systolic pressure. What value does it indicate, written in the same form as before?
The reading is mmHg 158
